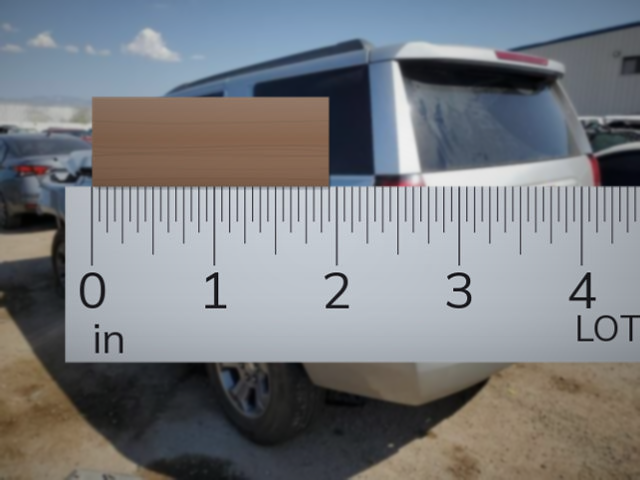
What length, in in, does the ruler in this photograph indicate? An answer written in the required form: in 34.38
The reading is in 1.9375
